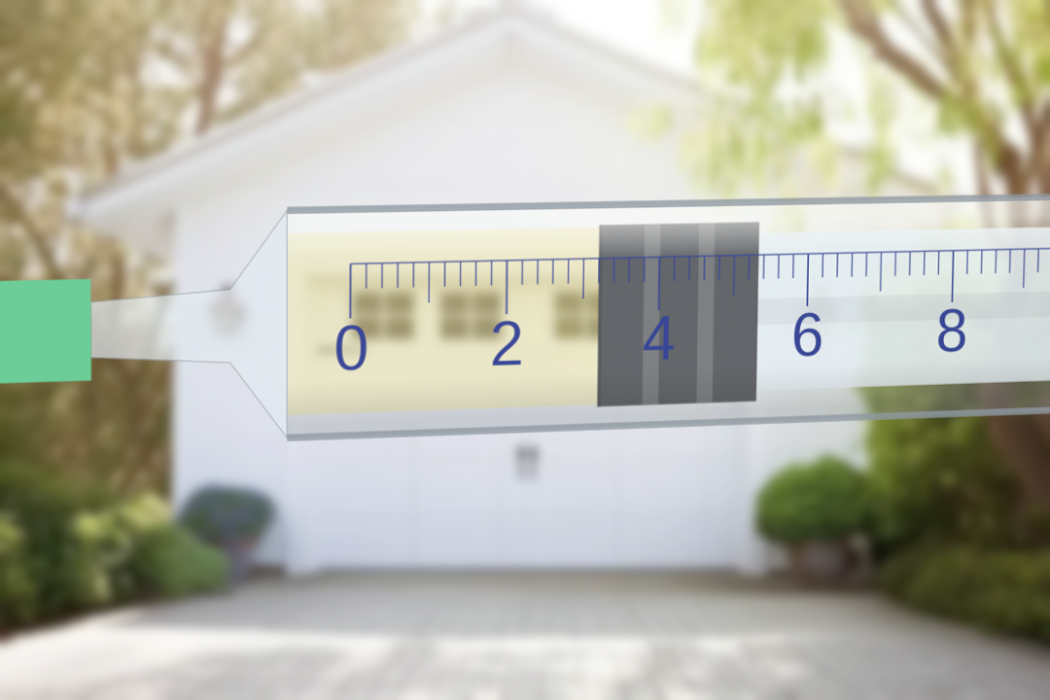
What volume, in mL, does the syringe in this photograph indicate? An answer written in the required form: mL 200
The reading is mL 3.2
